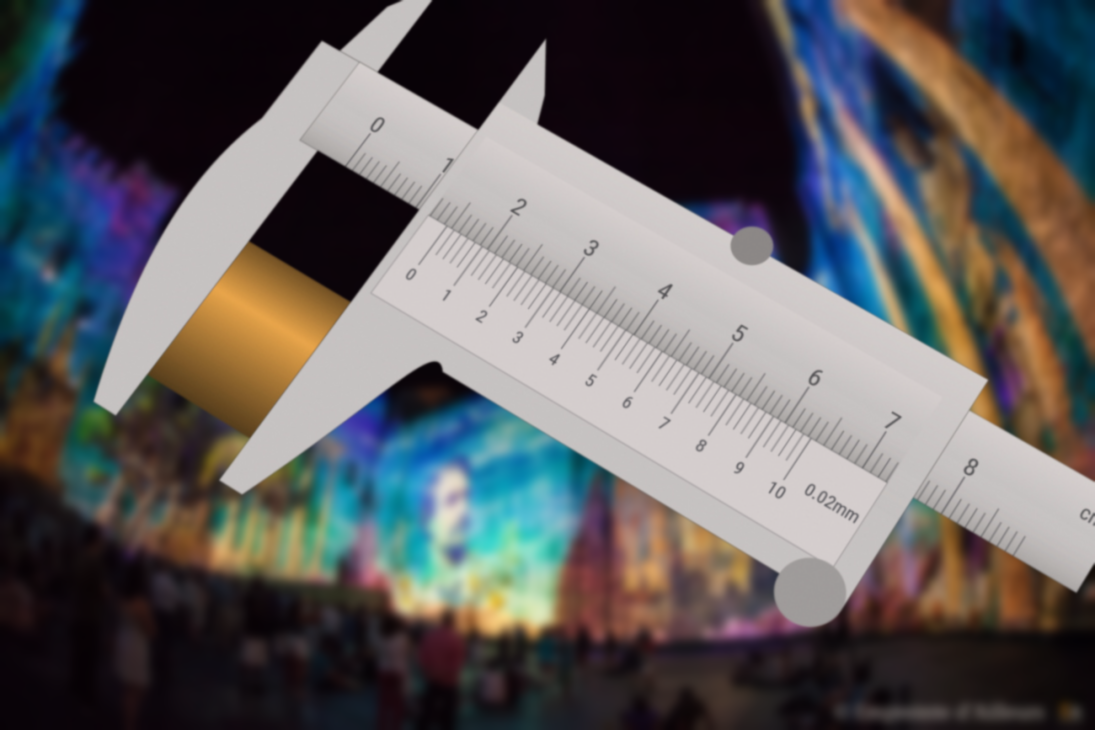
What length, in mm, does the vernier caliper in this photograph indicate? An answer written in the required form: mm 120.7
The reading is mm 14.4
